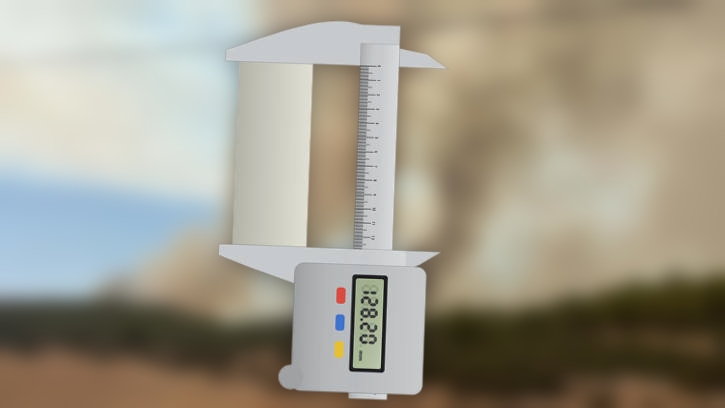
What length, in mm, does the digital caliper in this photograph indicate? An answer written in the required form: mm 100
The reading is mm 128.20
